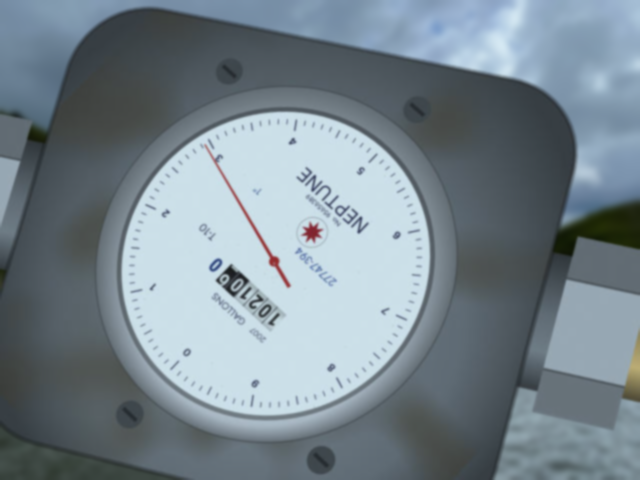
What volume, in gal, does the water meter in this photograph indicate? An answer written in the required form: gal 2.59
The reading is gal 1021062.9
